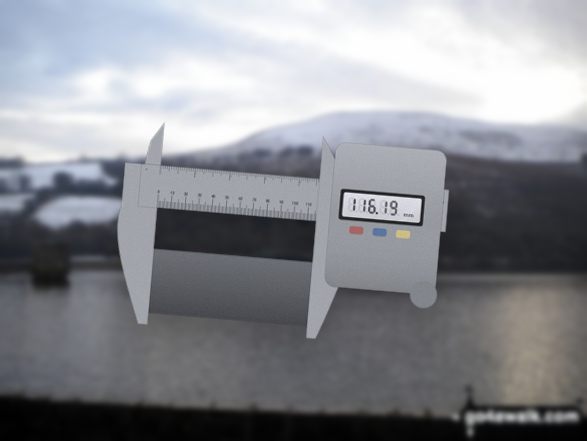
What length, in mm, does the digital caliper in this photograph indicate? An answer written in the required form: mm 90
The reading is mm 116.19
